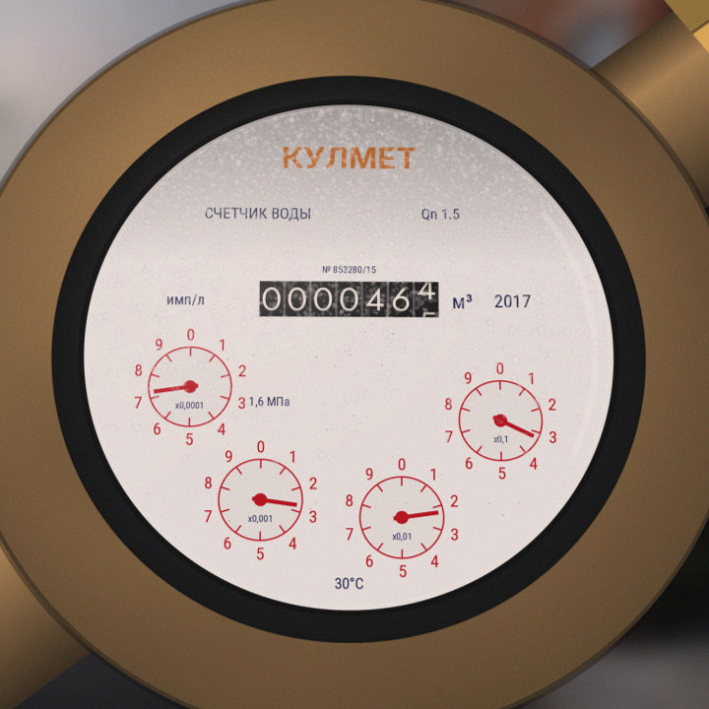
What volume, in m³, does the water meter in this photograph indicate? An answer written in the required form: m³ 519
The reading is m³ 464.3227
